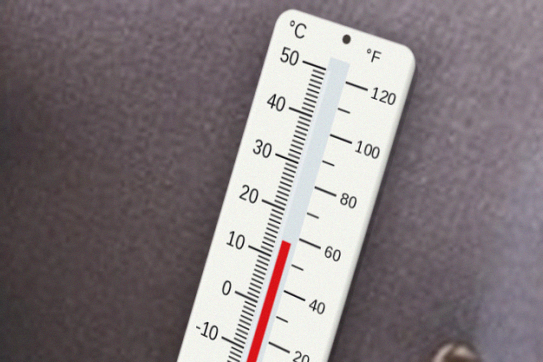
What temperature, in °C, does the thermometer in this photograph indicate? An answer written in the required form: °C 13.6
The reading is °C 14
